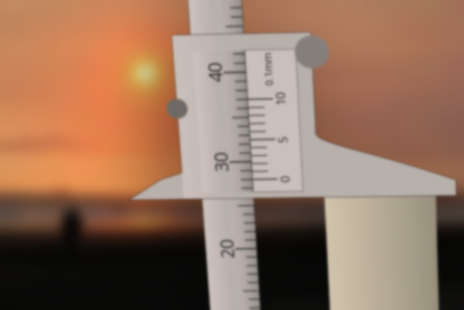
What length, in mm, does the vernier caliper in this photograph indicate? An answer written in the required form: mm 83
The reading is mm 28.0
